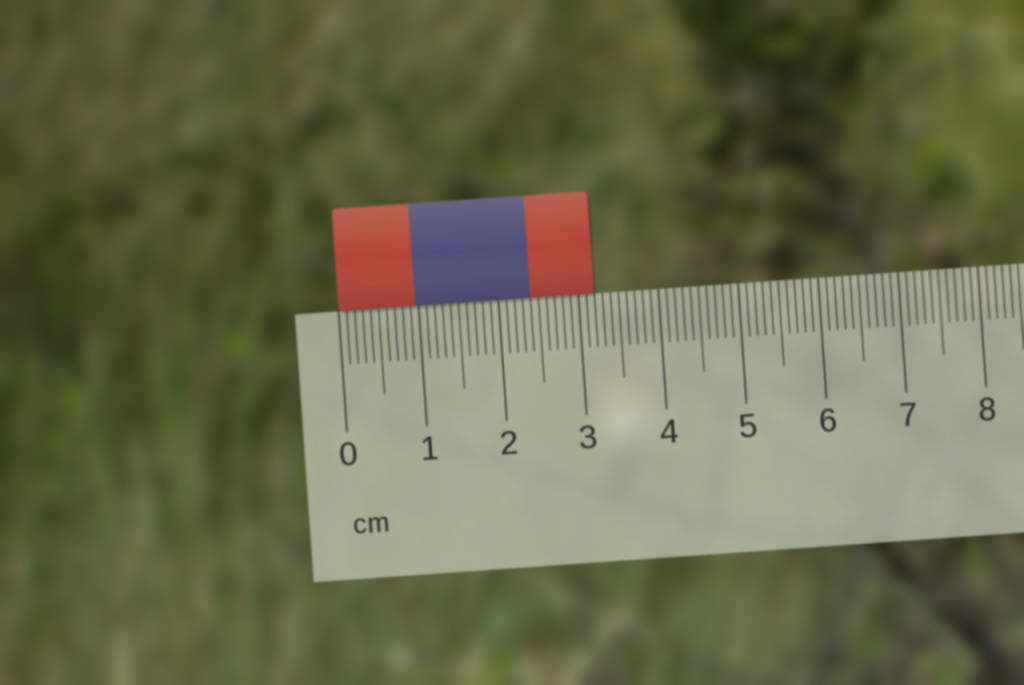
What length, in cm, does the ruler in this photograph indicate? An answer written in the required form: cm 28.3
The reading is cm 3.2
